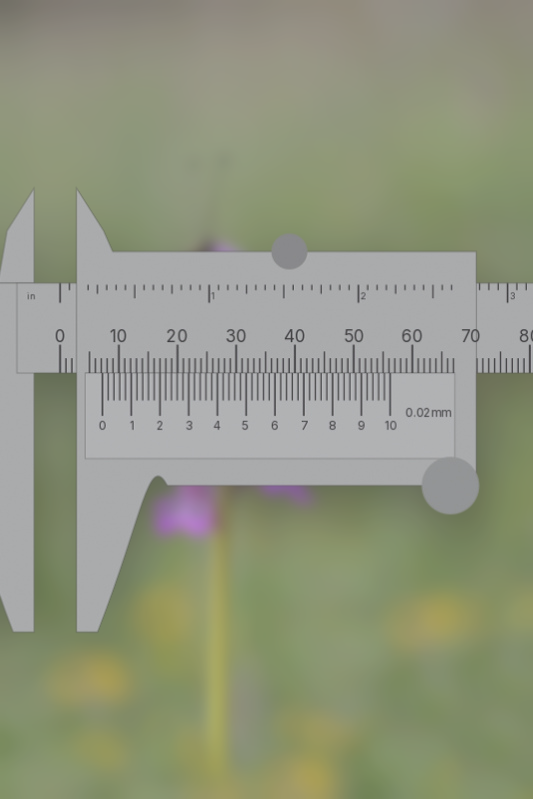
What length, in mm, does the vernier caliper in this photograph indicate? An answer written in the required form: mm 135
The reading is mm 7.2
